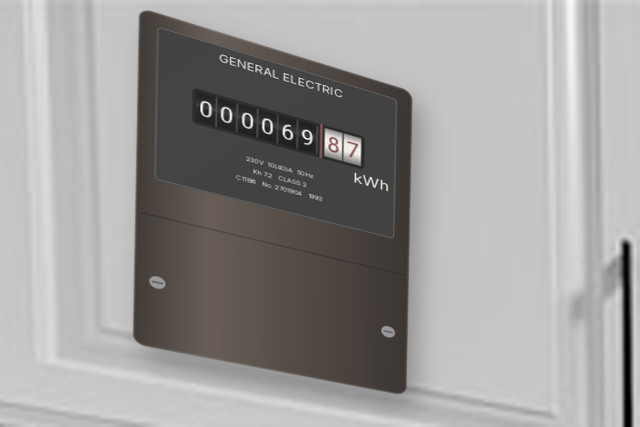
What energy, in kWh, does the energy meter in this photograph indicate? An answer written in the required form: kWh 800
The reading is kWh 69.87
